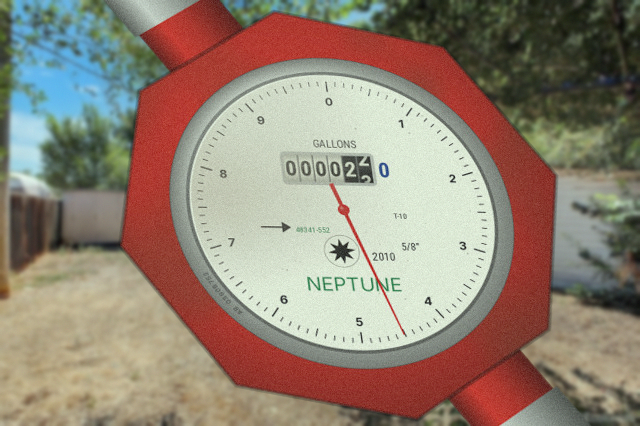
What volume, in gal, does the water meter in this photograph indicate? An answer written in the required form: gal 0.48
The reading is gal 224.5
